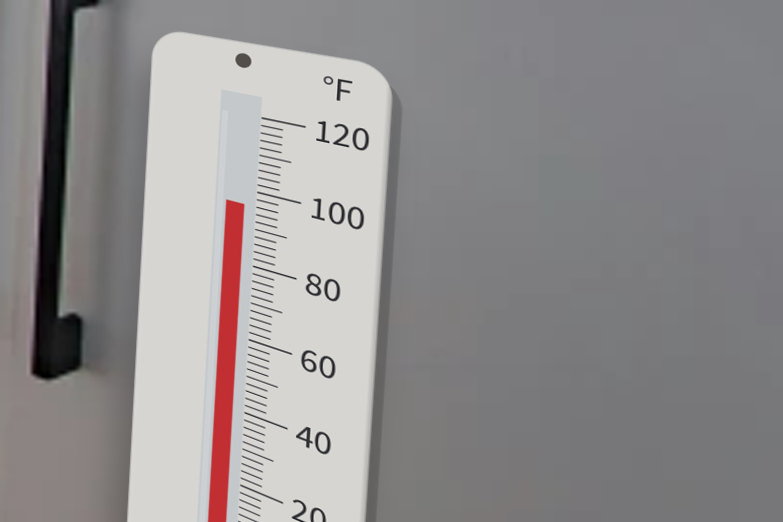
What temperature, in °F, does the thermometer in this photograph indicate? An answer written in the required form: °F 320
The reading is °F 96
